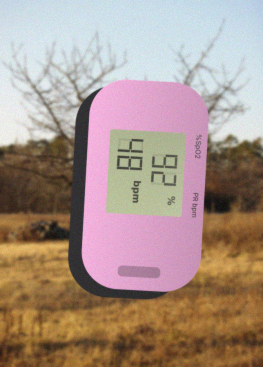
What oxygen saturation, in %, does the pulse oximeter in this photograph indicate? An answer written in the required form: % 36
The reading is % 92
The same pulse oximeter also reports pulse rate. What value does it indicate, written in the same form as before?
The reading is bpm 48
